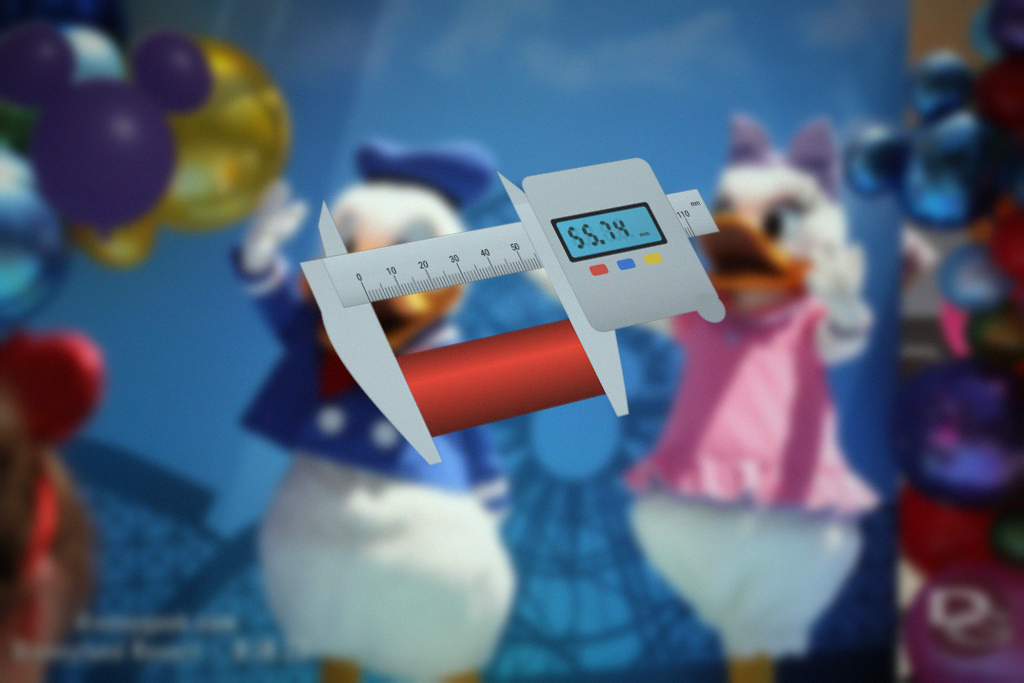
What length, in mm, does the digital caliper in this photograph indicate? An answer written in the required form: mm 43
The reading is mm 55.74
